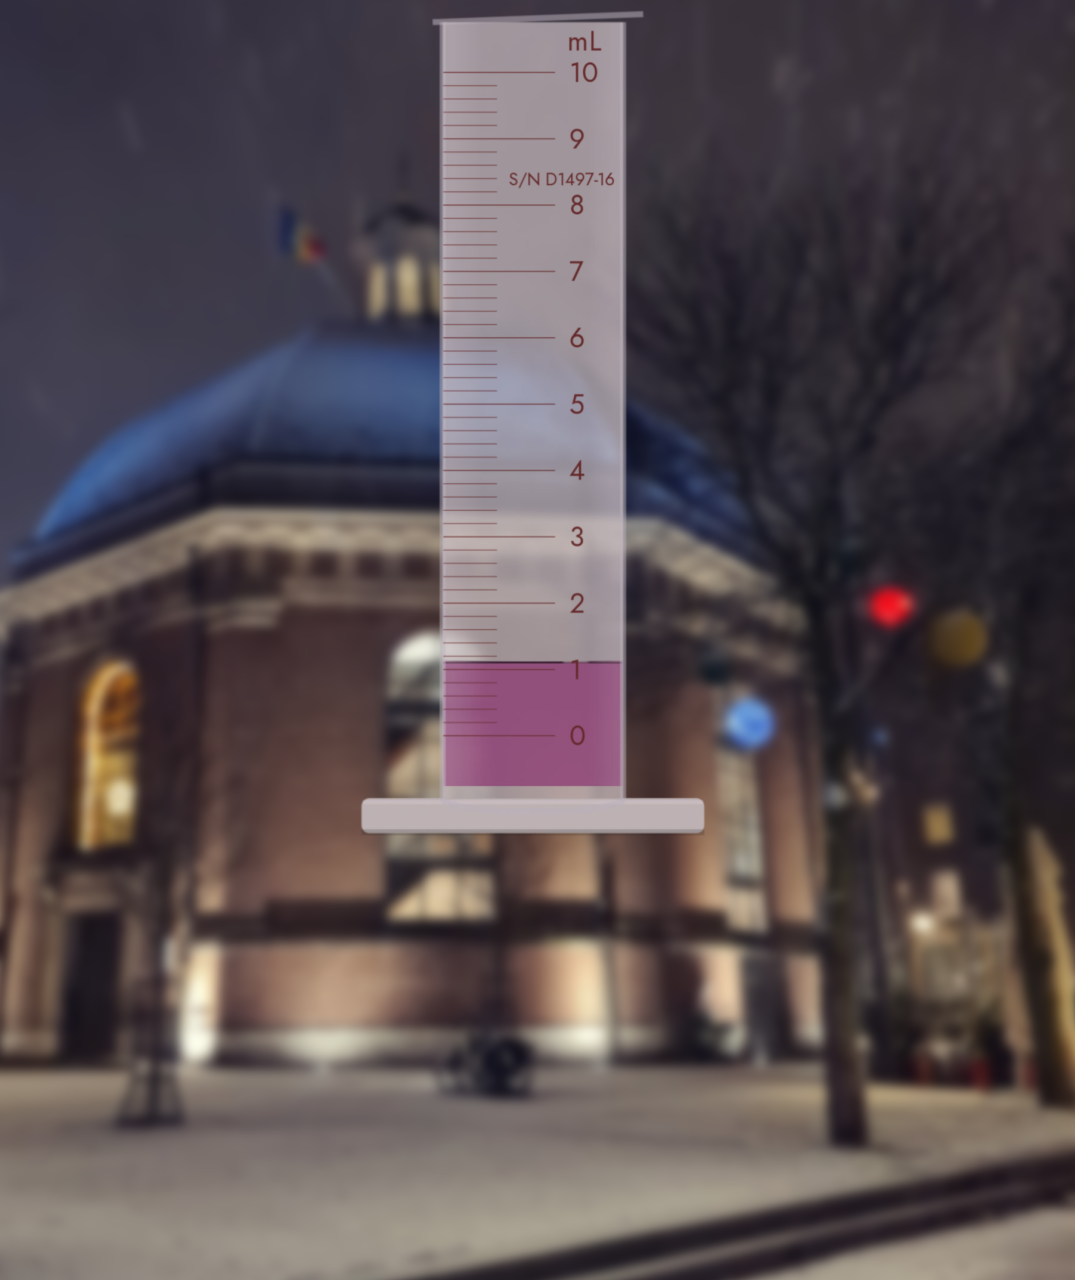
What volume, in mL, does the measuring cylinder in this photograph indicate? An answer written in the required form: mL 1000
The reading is mL 1.1
